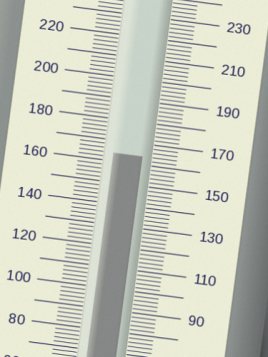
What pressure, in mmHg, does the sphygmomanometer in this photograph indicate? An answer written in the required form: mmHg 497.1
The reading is mmHg 164
